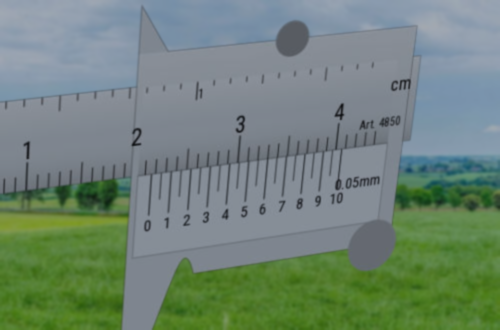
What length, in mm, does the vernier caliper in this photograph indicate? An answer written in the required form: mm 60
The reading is mm 21.6
